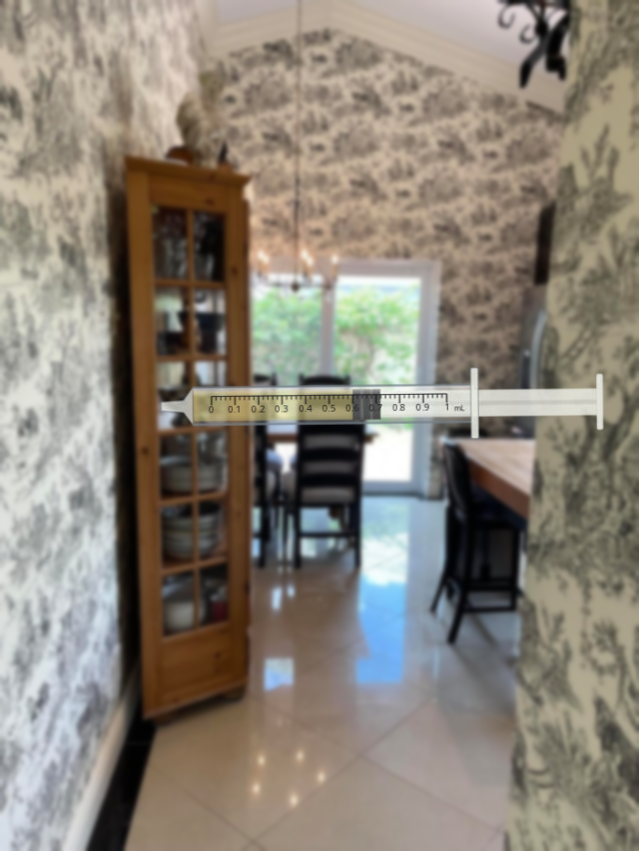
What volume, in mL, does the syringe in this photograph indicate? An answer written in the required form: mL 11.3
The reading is mL 0.6
